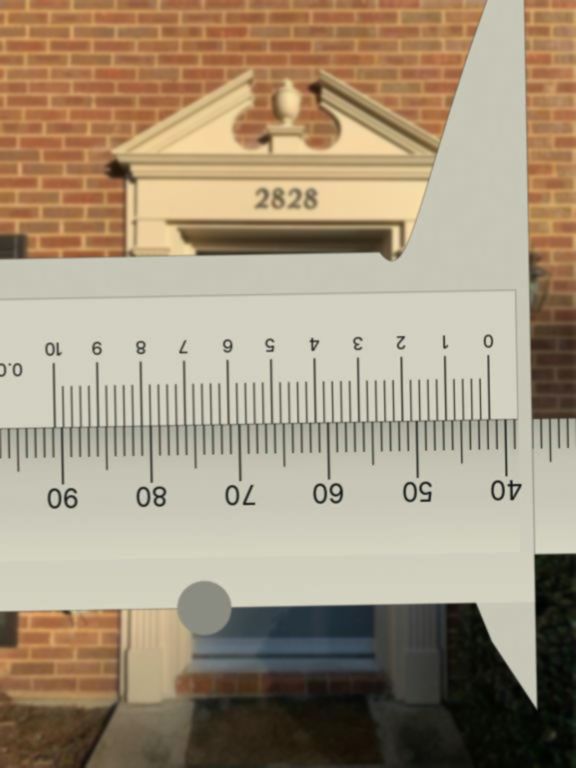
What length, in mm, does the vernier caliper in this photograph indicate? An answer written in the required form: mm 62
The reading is mm 41.8
